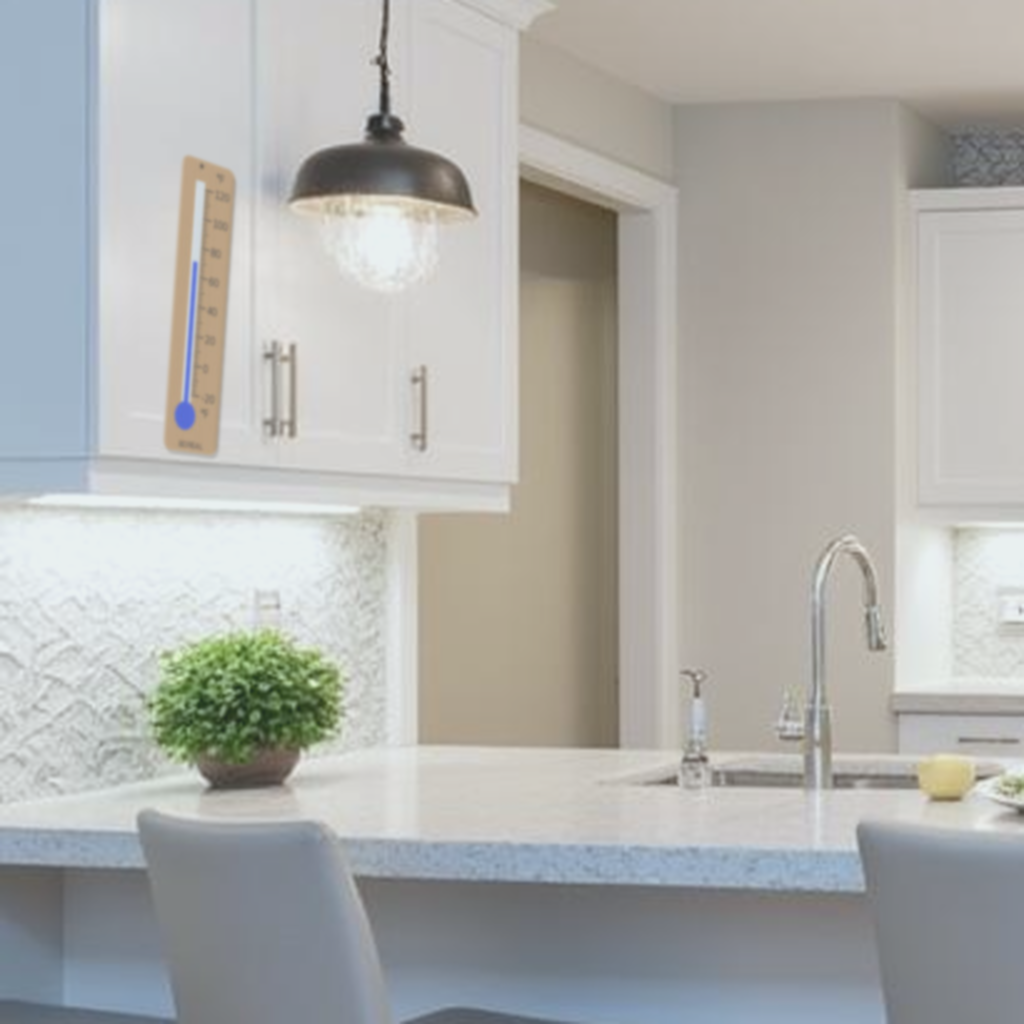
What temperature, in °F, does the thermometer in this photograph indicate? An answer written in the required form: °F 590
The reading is °F 70
